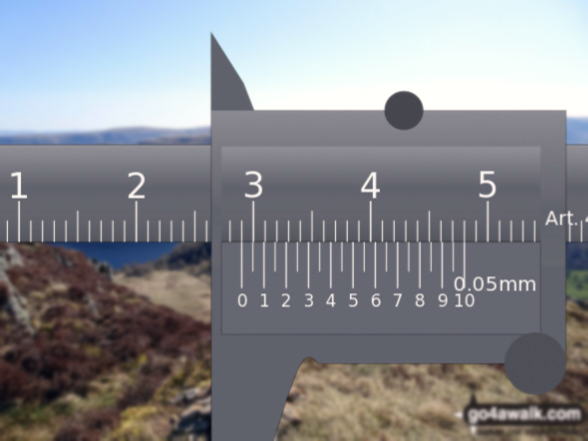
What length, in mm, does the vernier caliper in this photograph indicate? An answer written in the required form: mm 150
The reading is mm 29.0
